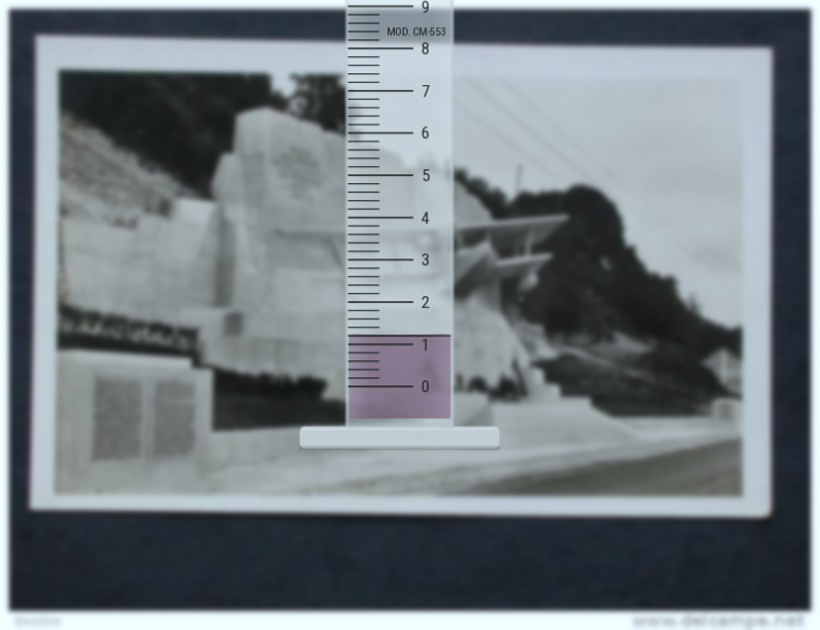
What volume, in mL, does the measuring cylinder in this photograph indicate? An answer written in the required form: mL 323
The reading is mL 1.2
